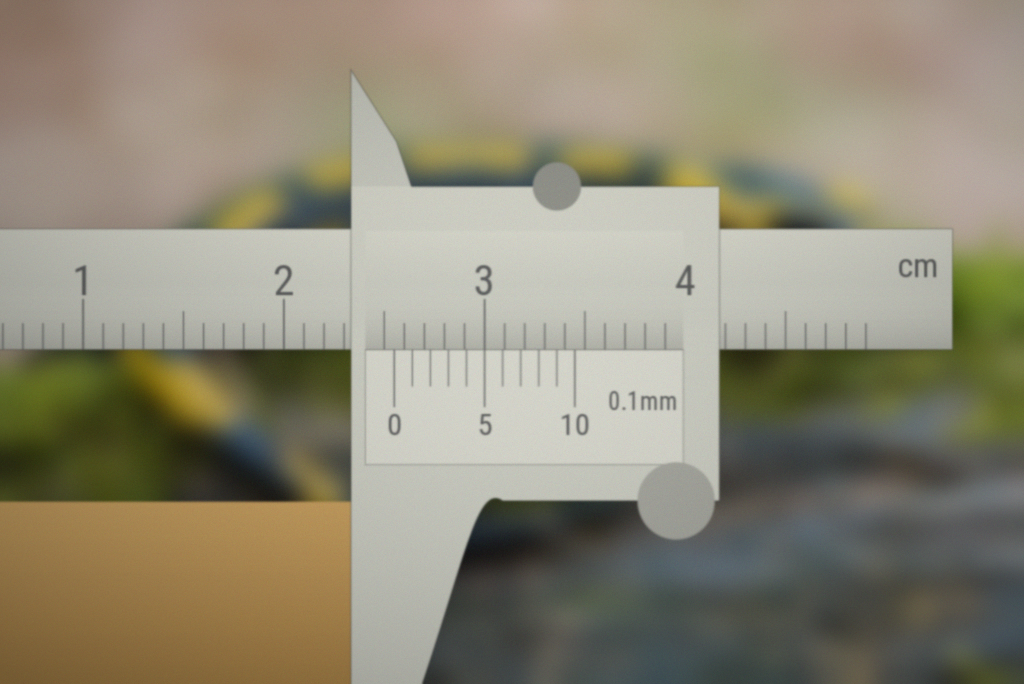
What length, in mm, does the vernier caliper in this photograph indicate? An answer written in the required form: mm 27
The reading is mm 25.5
